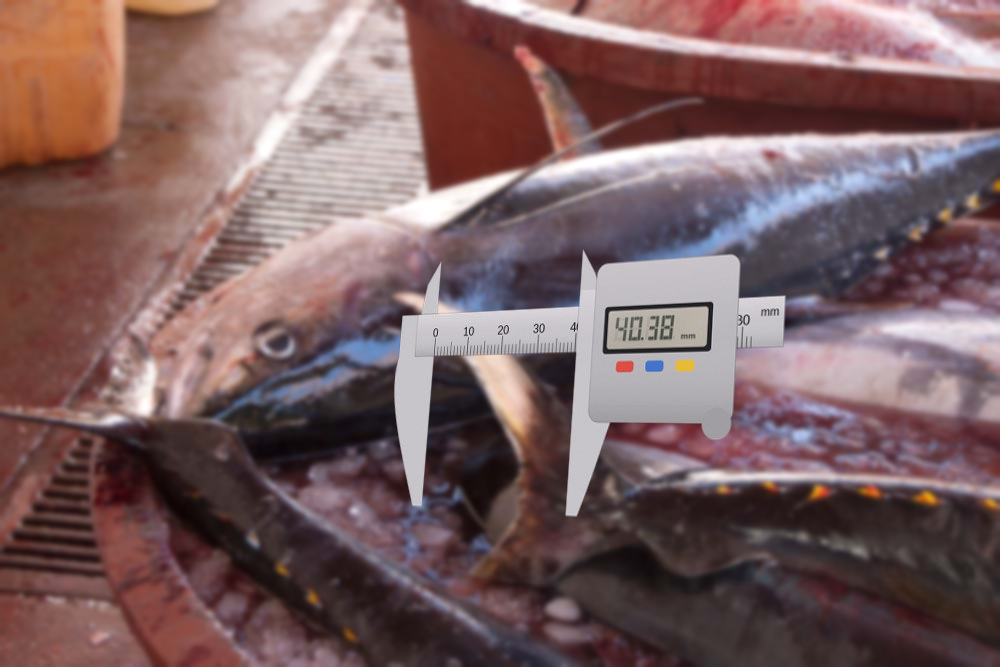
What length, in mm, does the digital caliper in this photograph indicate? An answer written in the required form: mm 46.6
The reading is mm 40.38
